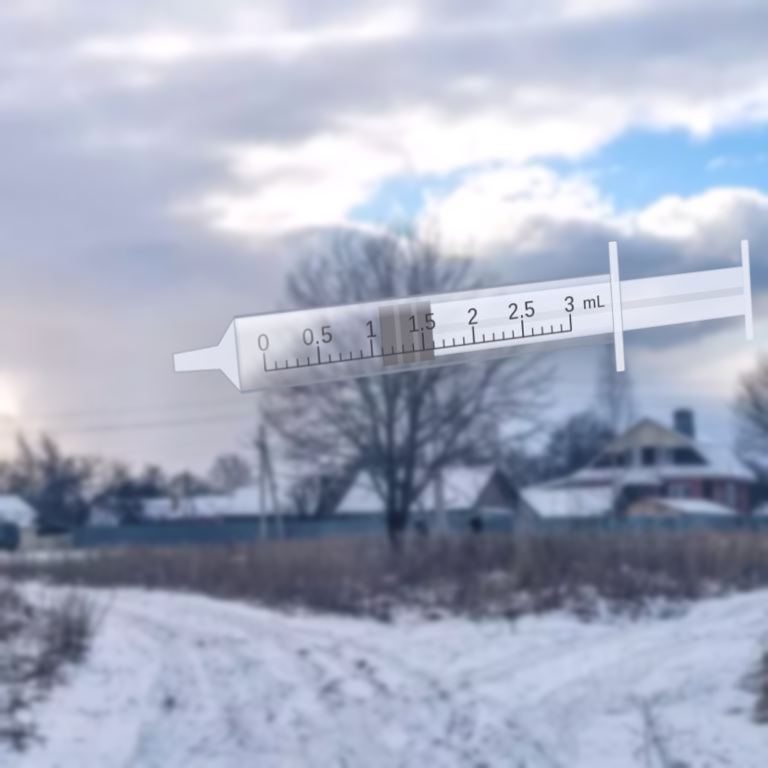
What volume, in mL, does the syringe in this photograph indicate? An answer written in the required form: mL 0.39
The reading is mL 1.1
